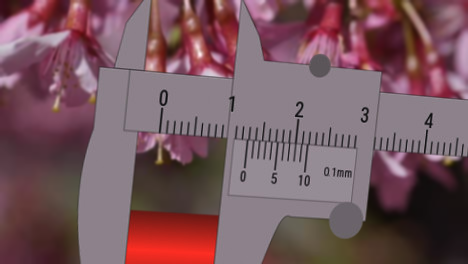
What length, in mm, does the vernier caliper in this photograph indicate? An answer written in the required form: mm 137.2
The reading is mm 12.8
